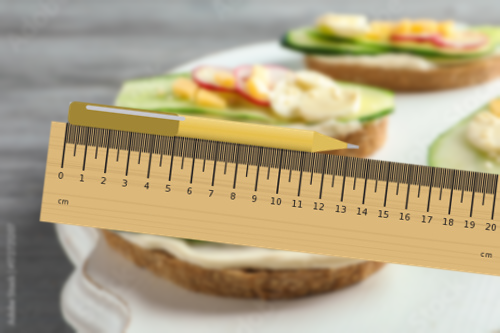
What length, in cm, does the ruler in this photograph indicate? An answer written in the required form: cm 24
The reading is cm 13.5
